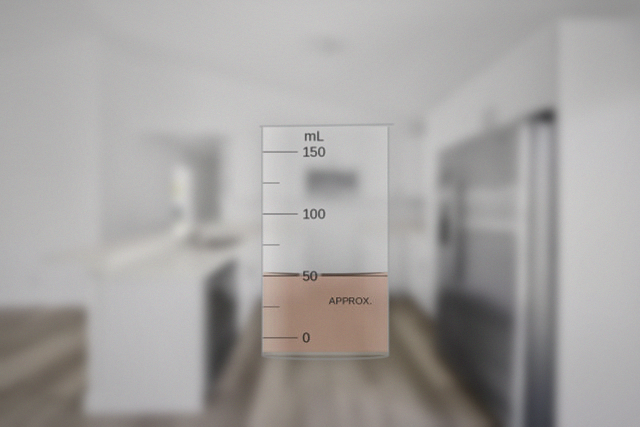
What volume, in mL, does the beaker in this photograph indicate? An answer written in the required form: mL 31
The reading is mL 50
